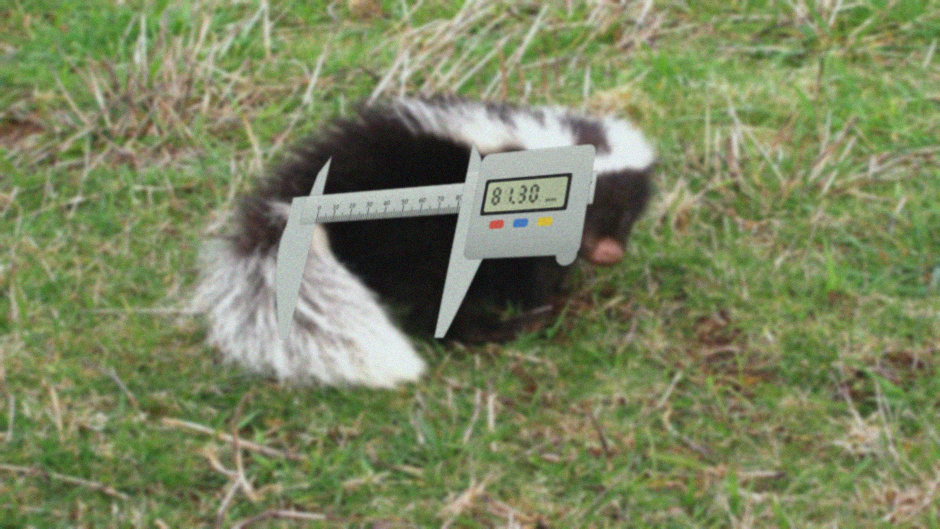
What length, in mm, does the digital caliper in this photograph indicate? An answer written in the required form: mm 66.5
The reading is mm 81.30
